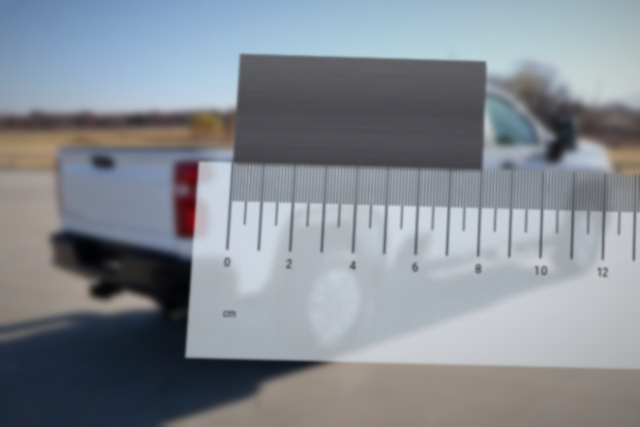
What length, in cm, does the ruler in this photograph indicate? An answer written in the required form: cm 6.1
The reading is cm 8
